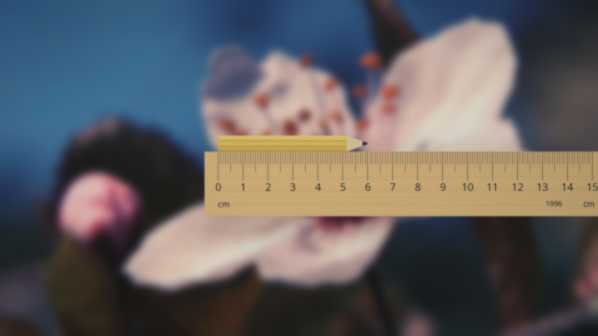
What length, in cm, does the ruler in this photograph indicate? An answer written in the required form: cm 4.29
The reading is cm 6
